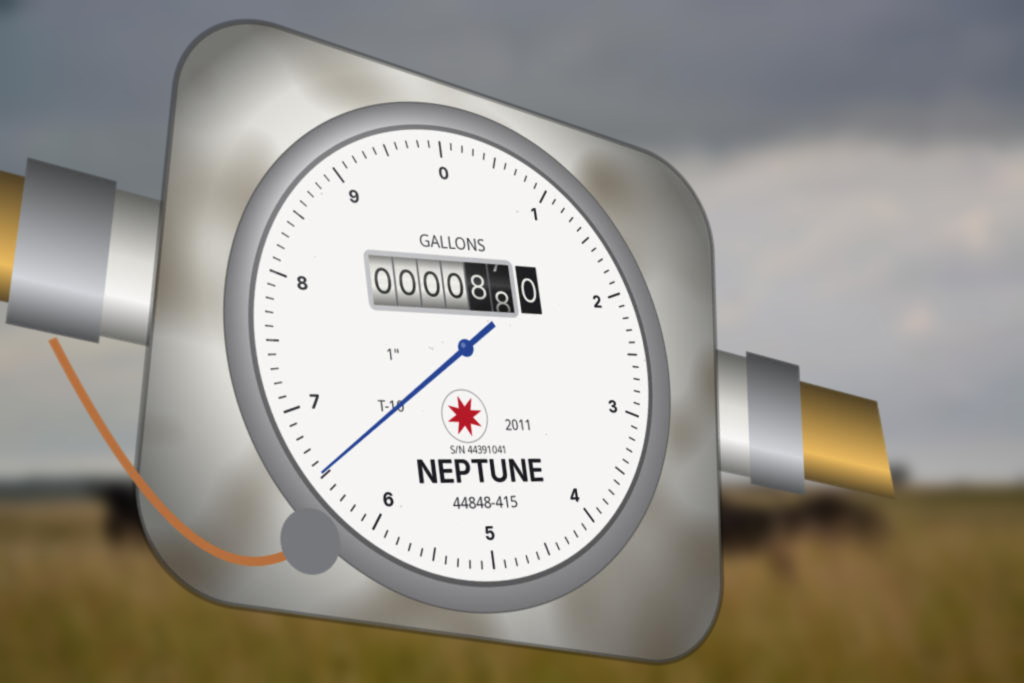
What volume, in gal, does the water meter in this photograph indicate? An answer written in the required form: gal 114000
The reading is gal 876.5
